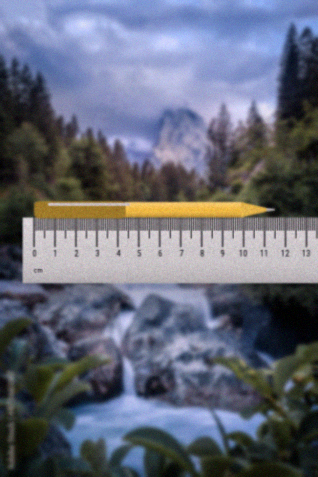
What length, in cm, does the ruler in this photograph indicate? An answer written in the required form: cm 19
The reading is cm 11.5
